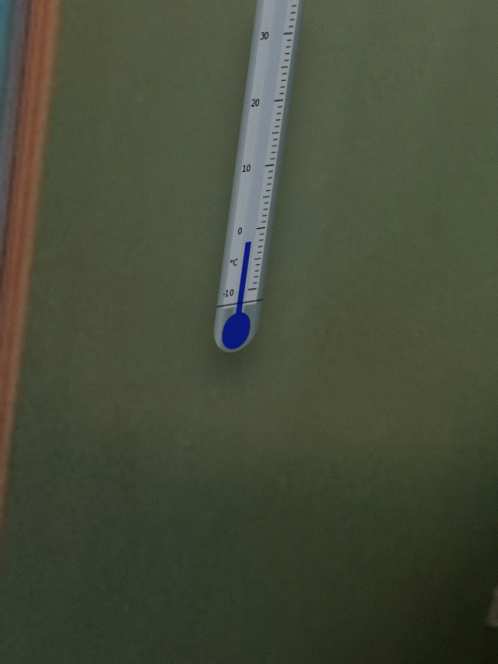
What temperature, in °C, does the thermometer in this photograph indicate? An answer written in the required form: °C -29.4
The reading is °C -2
